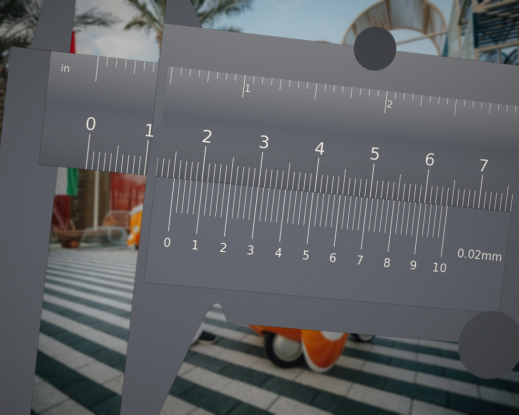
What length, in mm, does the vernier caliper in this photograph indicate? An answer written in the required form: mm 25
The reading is mm 15.2
